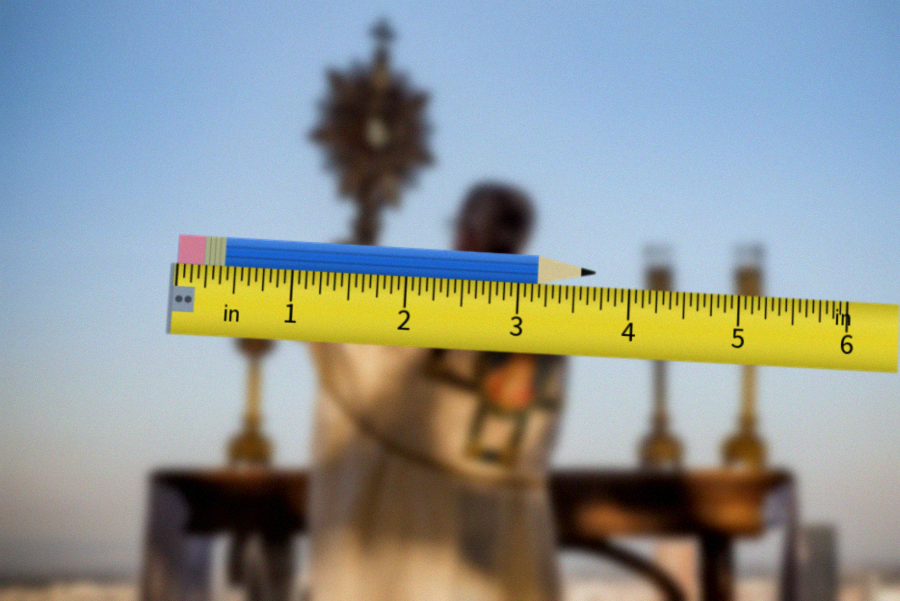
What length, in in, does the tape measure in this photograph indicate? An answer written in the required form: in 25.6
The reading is in 3.6875
